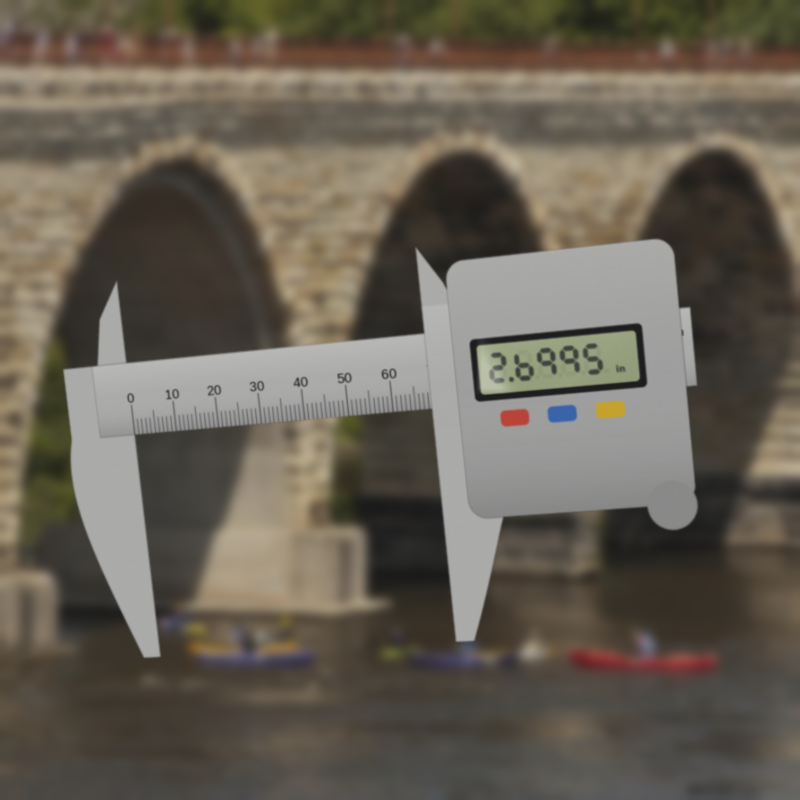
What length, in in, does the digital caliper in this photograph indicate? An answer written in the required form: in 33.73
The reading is in 2.6995
